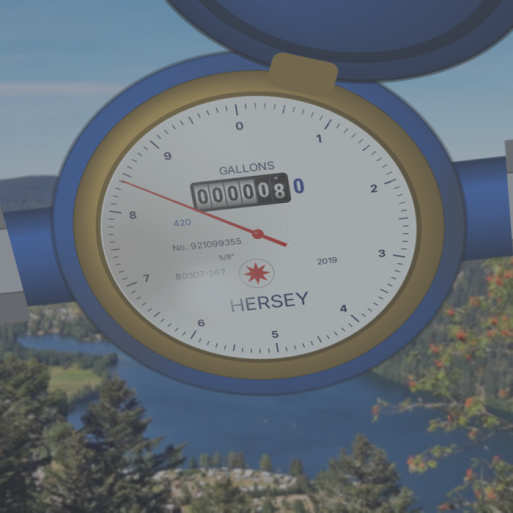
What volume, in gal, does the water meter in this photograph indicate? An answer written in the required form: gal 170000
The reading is gal 78.4
